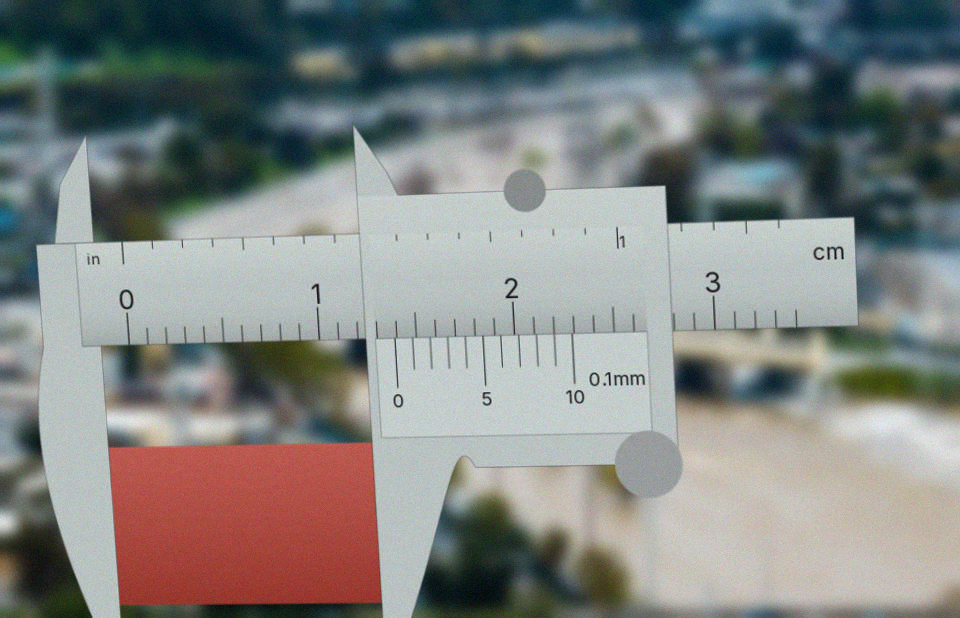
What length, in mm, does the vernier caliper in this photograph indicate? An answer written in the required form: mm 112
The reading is mm 13.9
